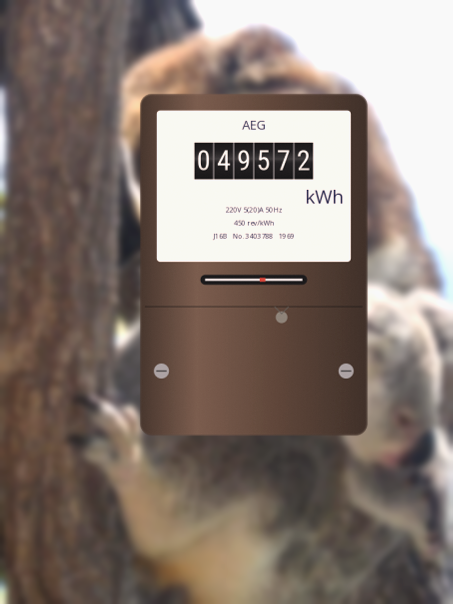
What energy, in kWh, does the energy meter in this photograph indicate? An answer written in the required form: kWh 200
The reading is kWh 49572
